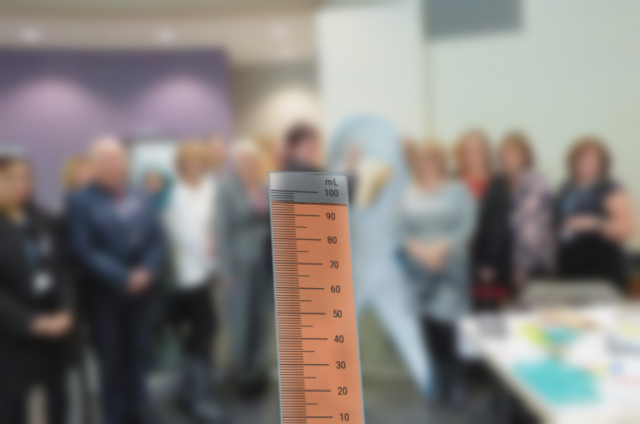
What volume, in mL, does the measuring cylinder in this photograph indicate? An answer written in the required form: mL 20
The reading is mL 95
